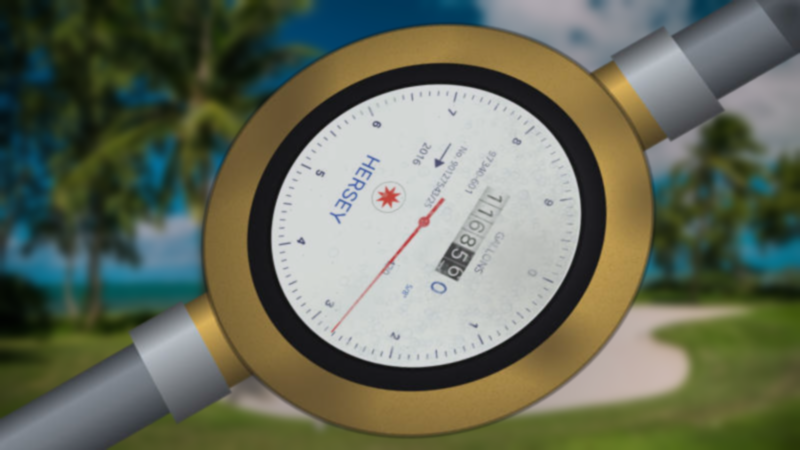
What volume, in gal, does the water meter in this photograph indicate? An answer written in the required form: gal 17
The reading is gal 1168562.7
